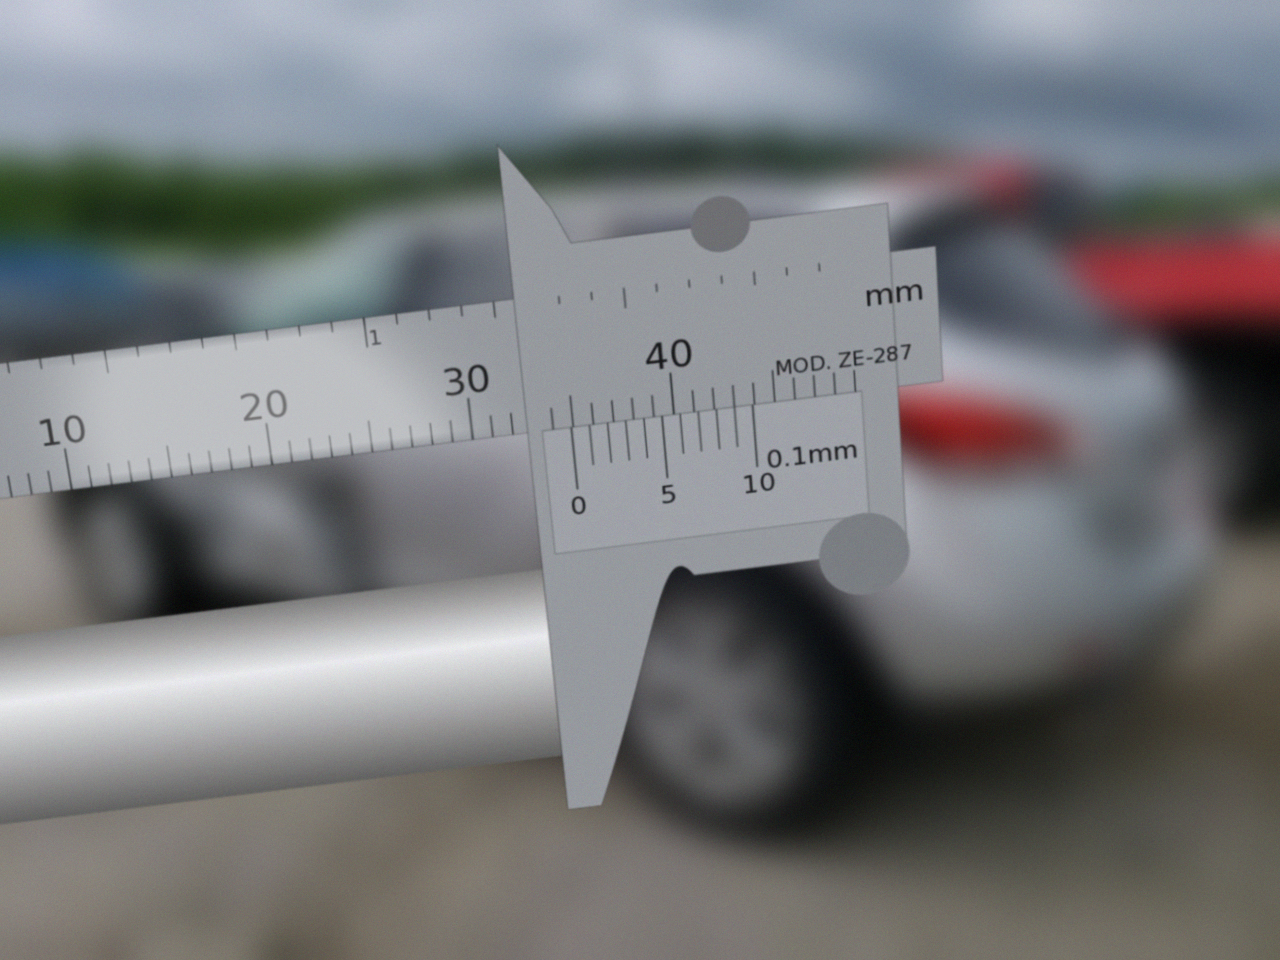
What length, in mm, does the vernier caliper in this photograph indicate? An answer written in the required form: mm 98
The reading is mm 34.9
